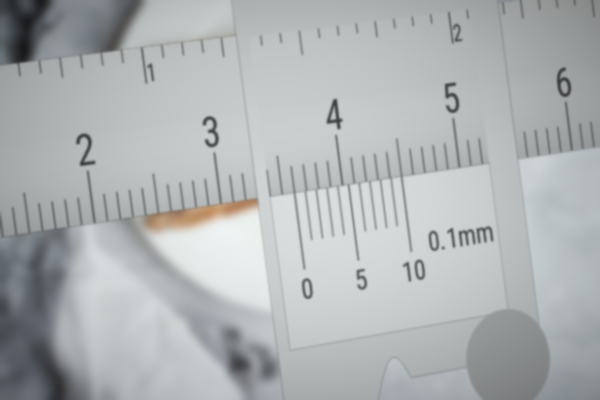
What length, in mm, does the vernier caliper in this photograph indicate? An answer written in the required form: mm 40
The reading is mm 36.0
